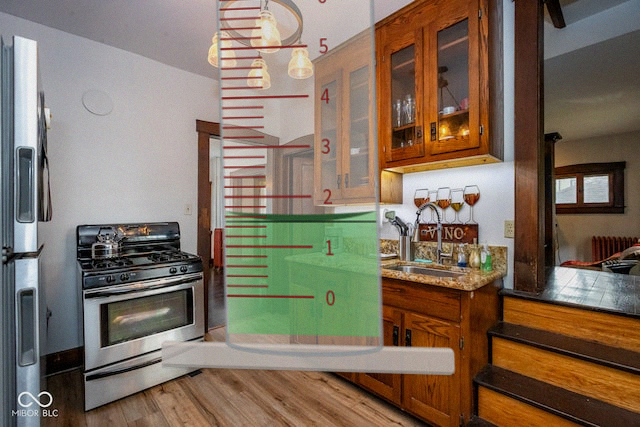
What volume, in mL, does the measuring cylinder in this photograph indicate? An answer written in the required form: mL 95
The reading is mL 1.5
